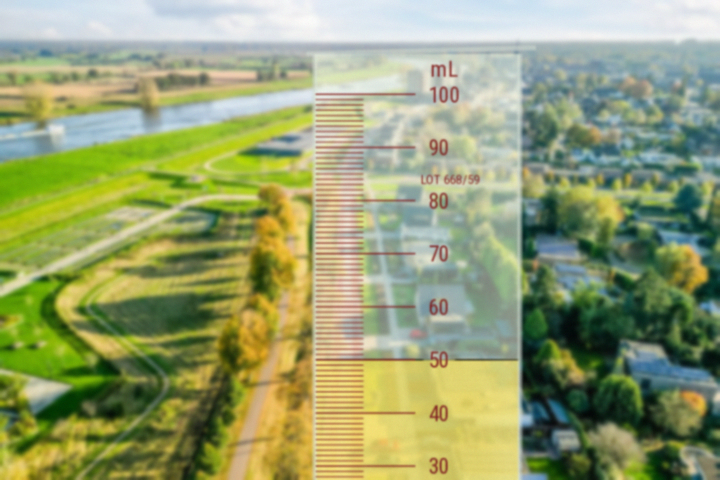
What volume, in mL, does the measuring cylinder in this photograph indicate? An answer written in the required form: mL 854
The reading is mL 50
